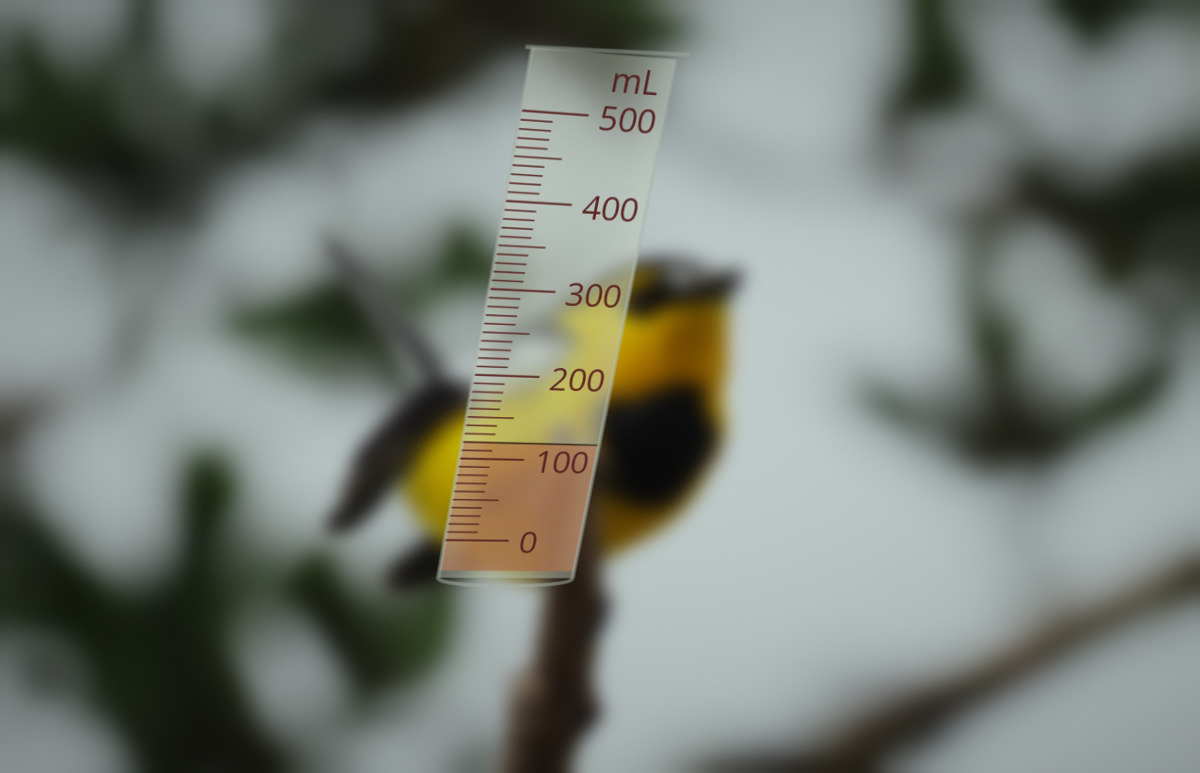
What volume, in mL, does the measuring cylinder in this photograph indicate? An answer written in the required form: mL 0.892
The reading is mL 120
